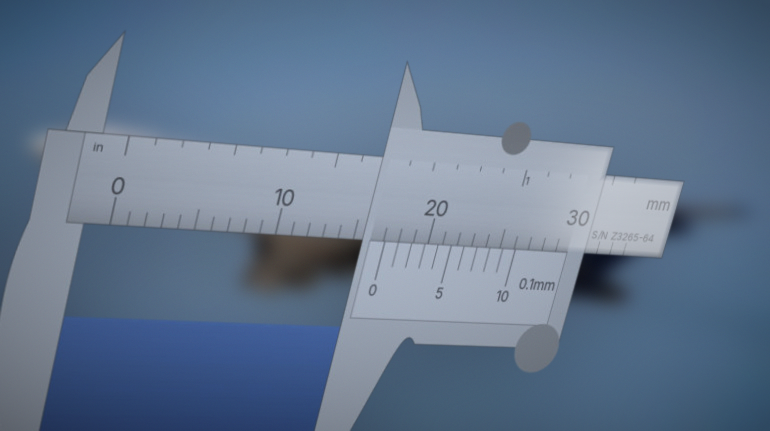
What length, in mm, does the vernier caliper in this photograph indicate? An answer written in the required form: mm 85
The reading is mm 17.1
